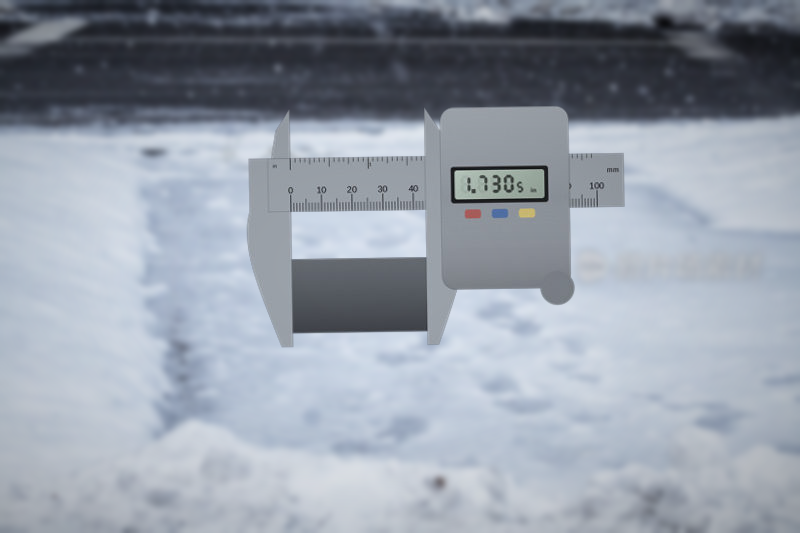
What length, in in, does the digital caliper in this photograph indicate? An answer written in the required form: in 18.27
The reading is in 1.7305
